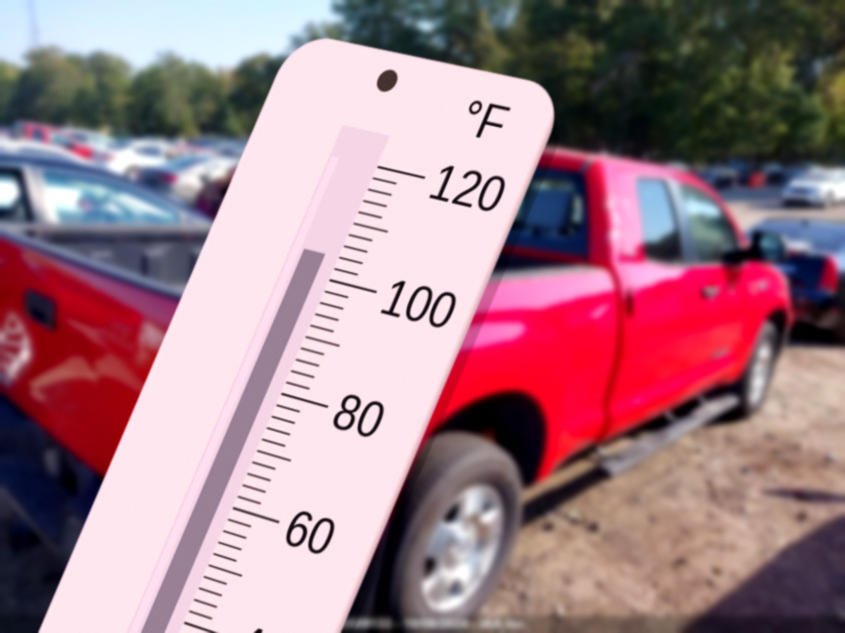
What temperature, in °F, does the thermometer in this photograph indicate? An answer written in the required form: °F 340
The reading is °F 104
